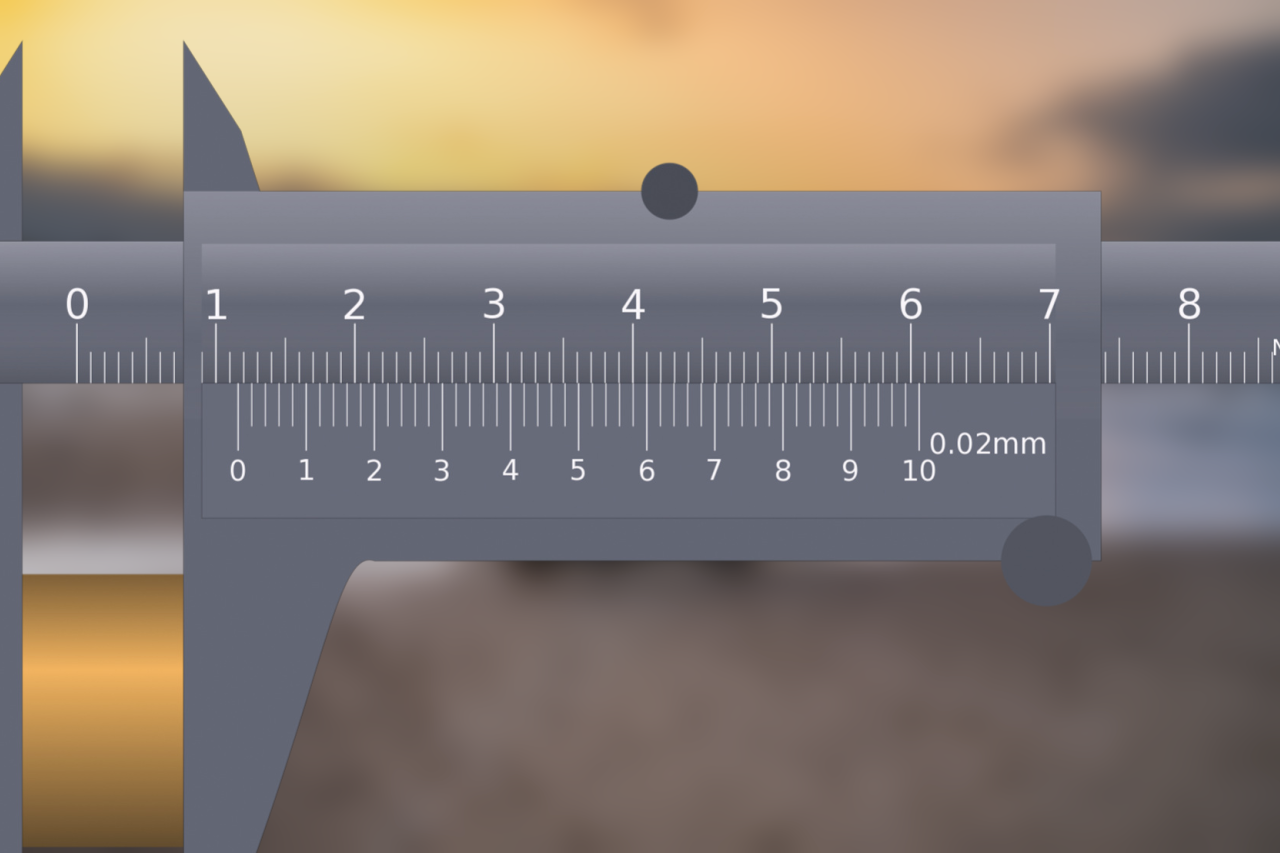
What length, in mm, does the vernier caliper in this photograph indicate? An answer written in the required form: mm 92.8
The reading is mm 11.6
